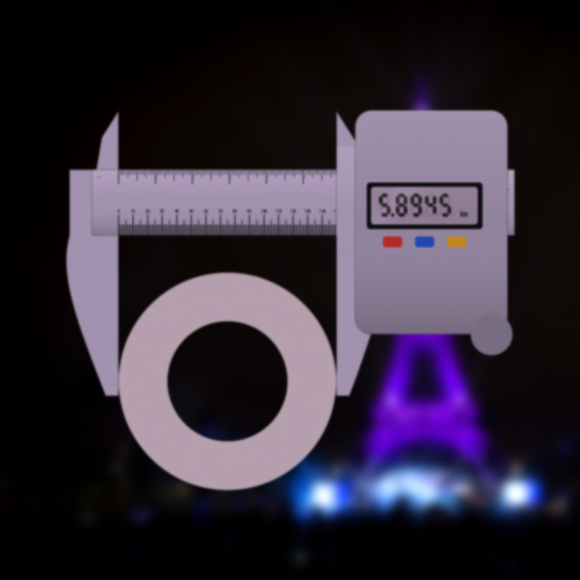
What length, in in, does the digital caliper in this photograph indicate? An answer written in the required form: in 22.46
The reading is in 5.8945
